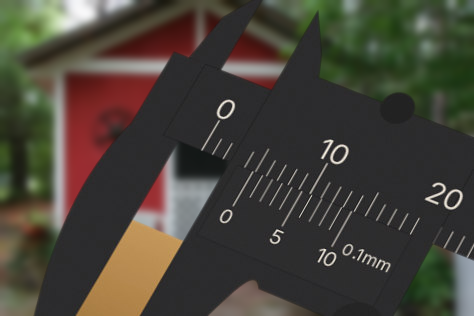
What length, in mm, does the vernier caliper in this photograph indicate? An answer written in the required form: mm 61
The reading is mm 4.8
